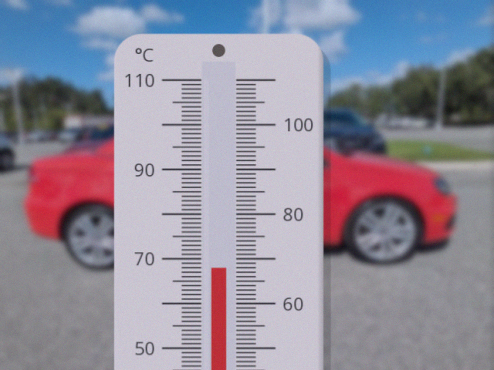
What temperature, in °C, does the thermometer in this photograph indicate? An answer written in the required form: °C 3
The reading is °C 68
